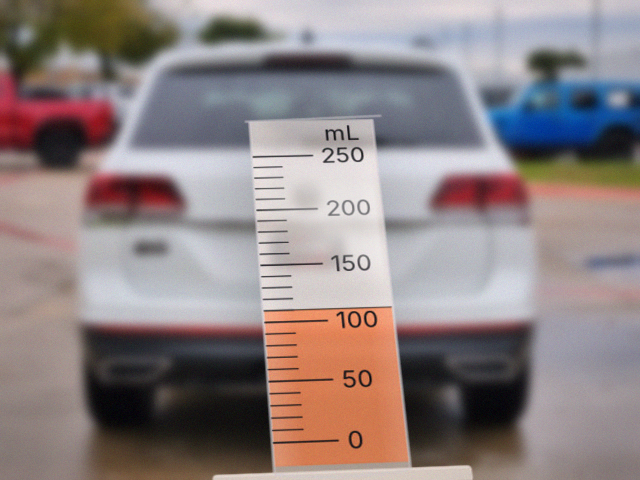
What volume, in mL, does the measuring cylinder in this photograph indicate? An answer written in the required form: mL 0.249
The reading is mL 110
